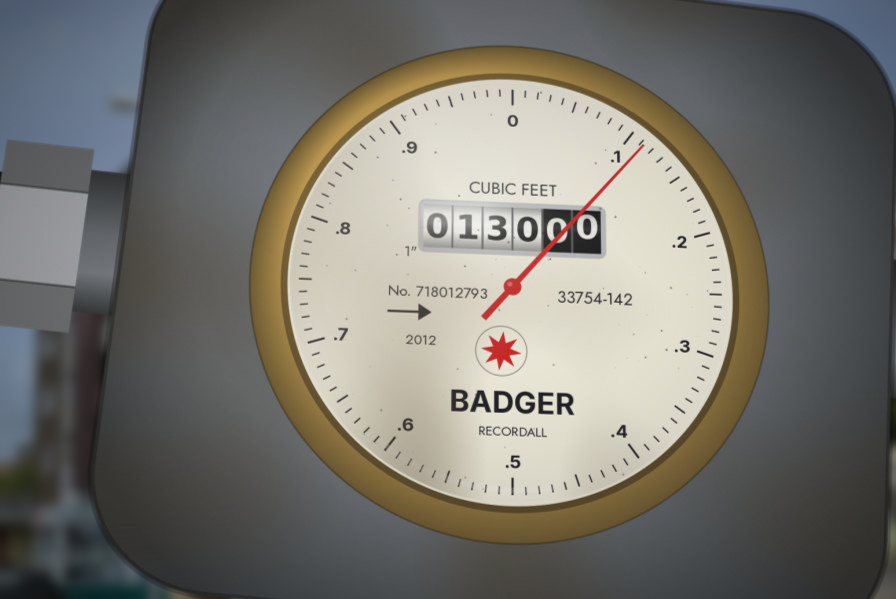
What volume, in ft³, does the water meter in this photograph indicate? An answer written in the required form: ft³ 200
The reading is ft³ 13000.11
